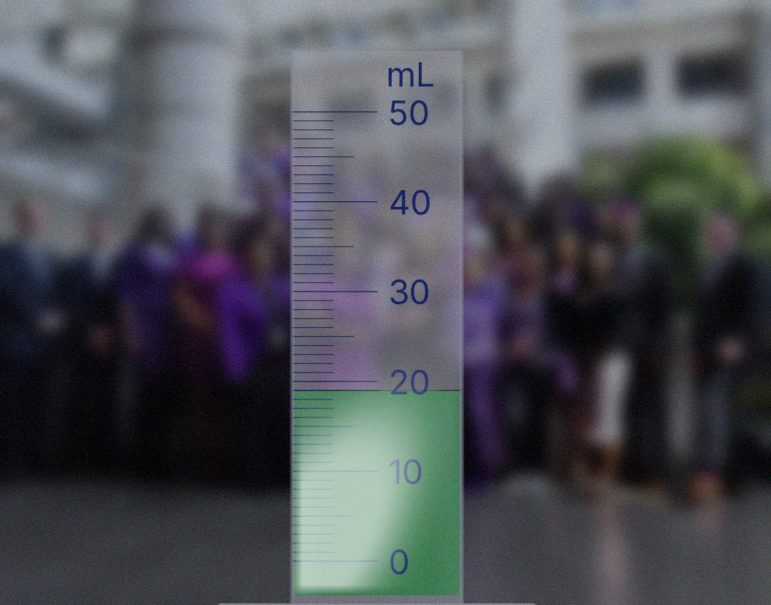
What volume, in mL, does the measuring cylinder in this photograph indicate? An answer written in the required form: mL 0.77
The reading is mL 19
